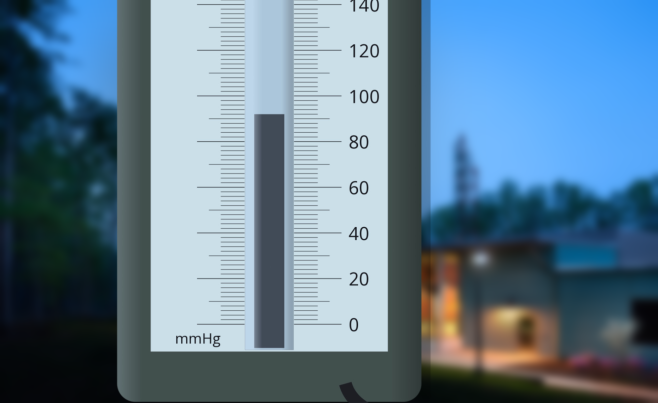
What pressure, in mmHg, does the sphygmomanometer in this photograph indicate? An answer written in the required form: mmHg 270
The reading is mmHg 92
